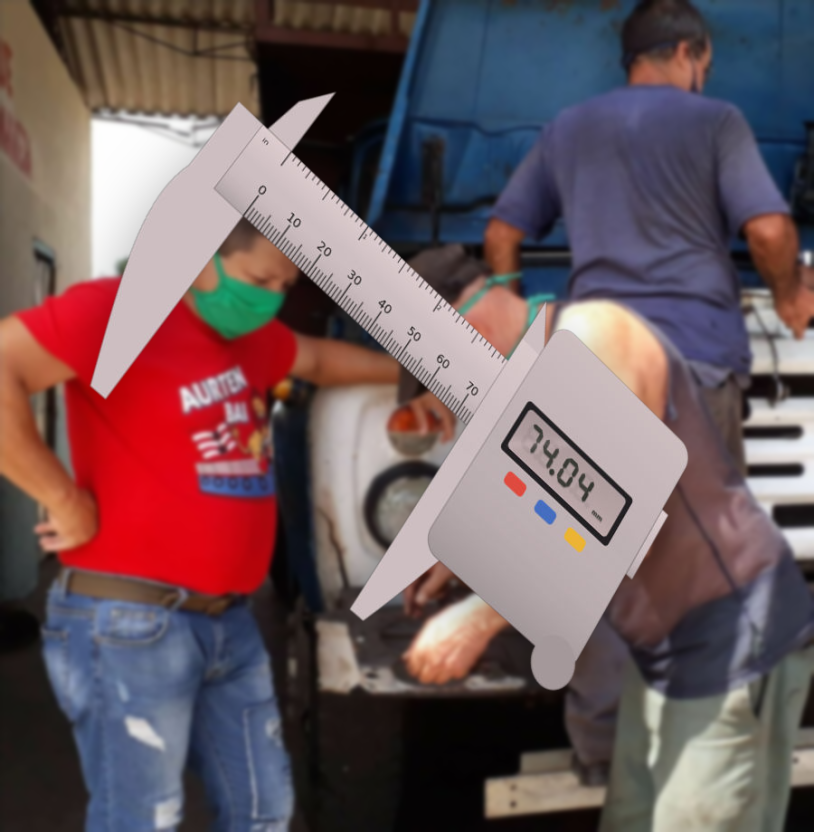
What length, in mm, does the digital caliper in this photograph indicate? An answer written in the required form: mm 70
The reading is mm 74.04
